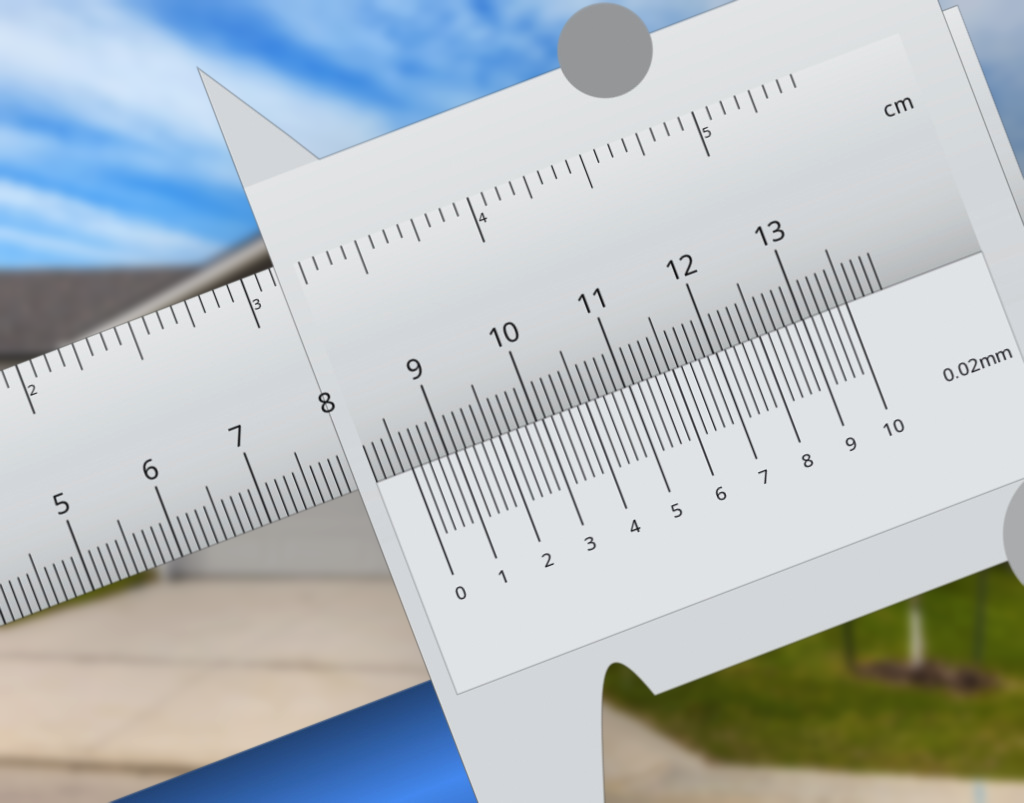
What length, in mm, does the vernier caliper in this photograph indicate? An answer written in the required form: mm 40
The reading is mm 86.0
